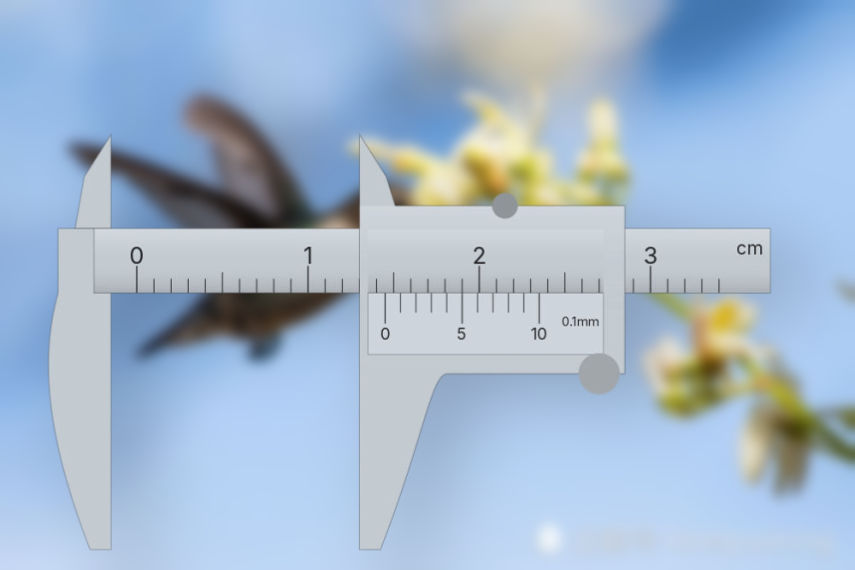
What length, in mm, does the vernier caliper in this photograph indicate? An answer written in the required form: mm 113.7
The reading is mm 14.5
